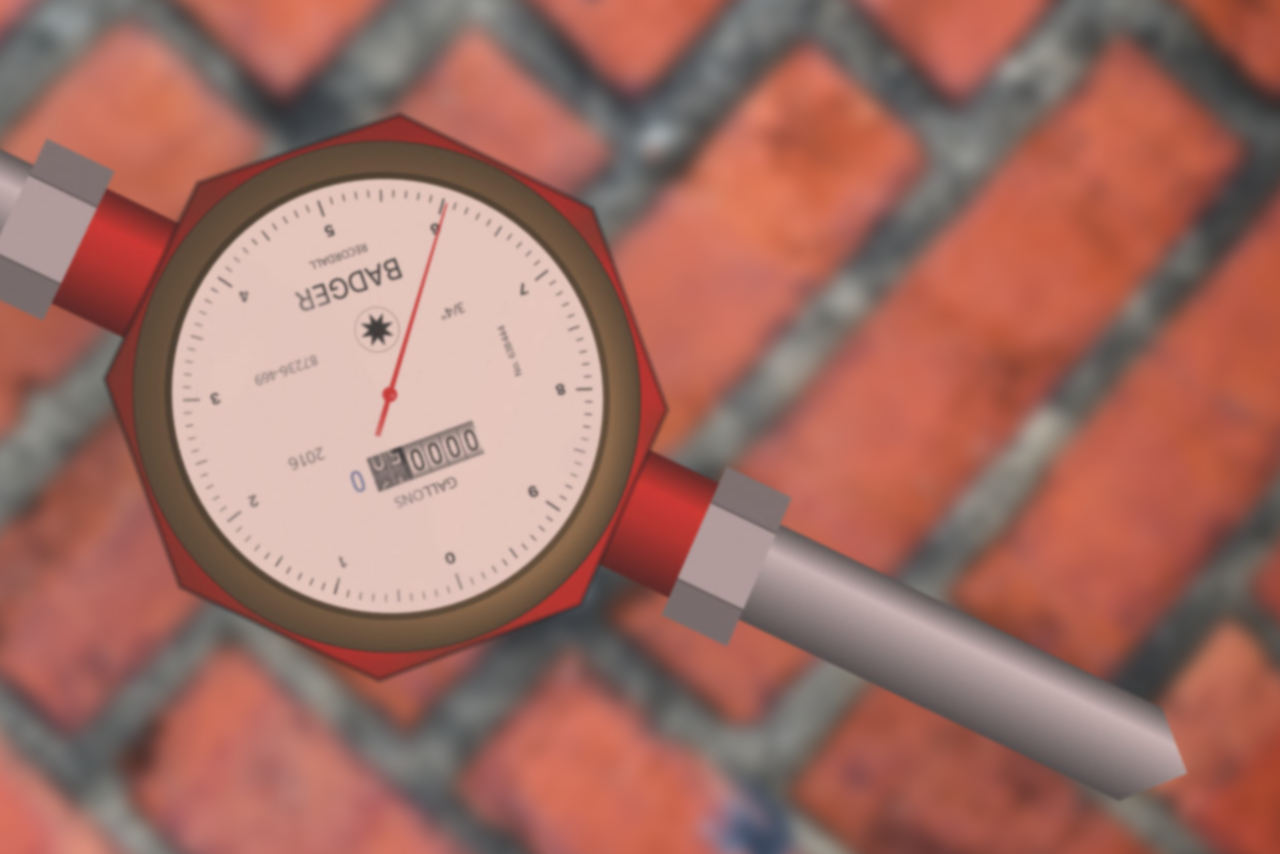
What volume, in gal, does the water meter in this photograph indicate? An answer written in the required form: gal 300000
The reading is gal 496.0
